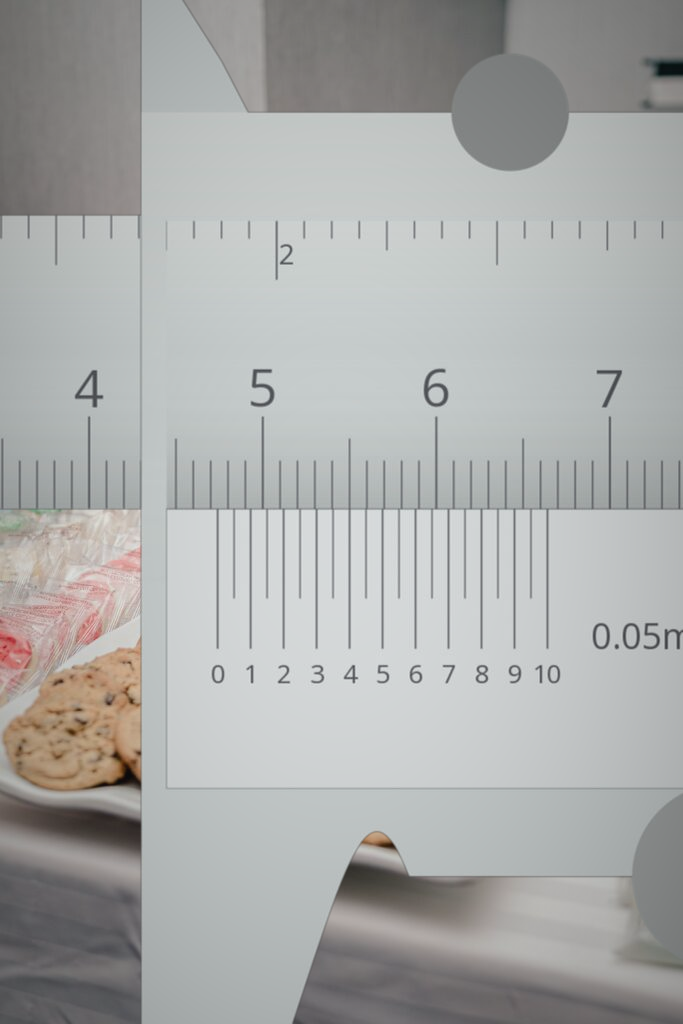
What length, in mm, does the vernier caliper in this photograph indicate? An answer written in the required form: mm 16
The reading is mm 47.4
